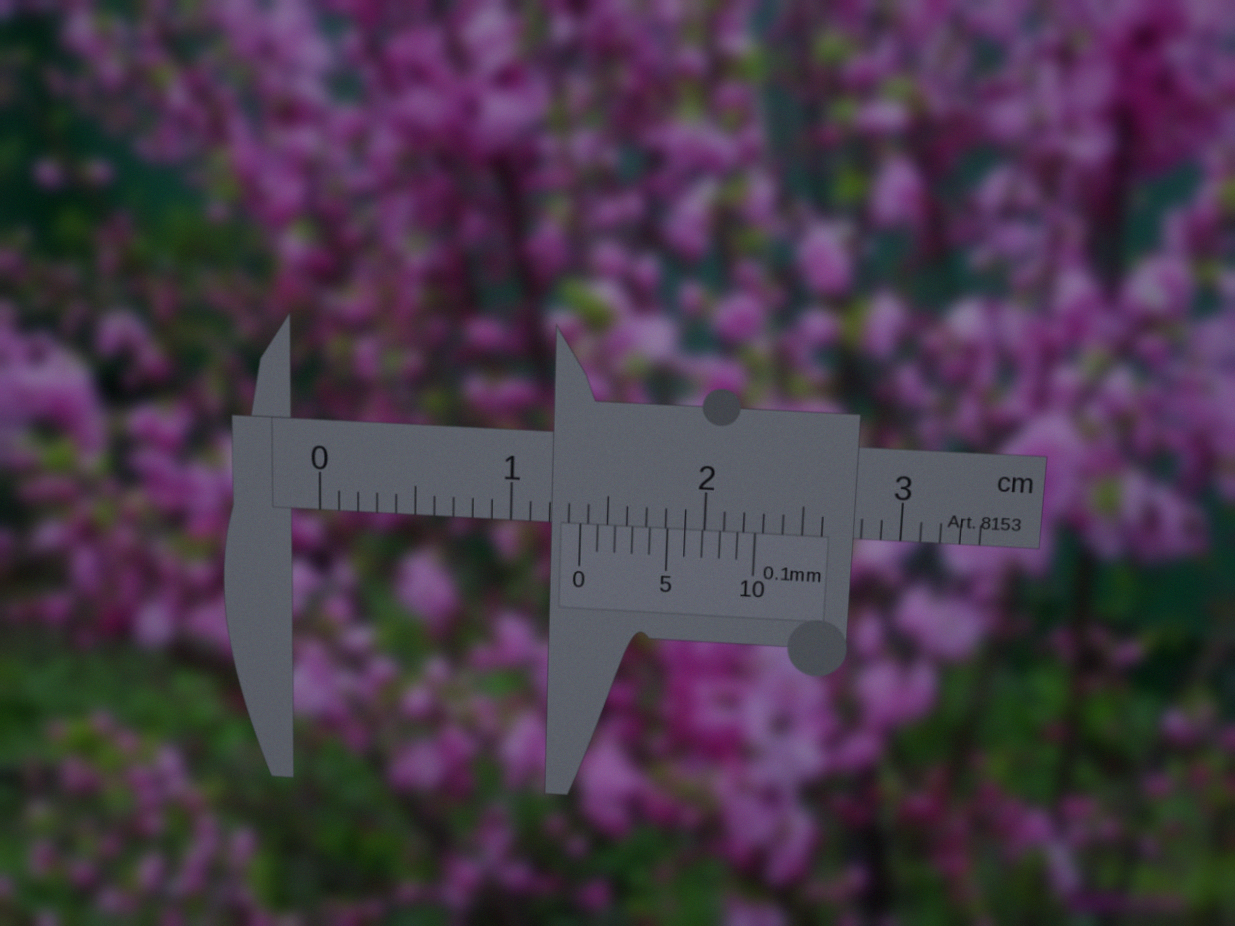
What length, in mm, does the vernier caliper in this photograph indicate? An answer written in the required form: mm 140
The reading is mm 13.6
